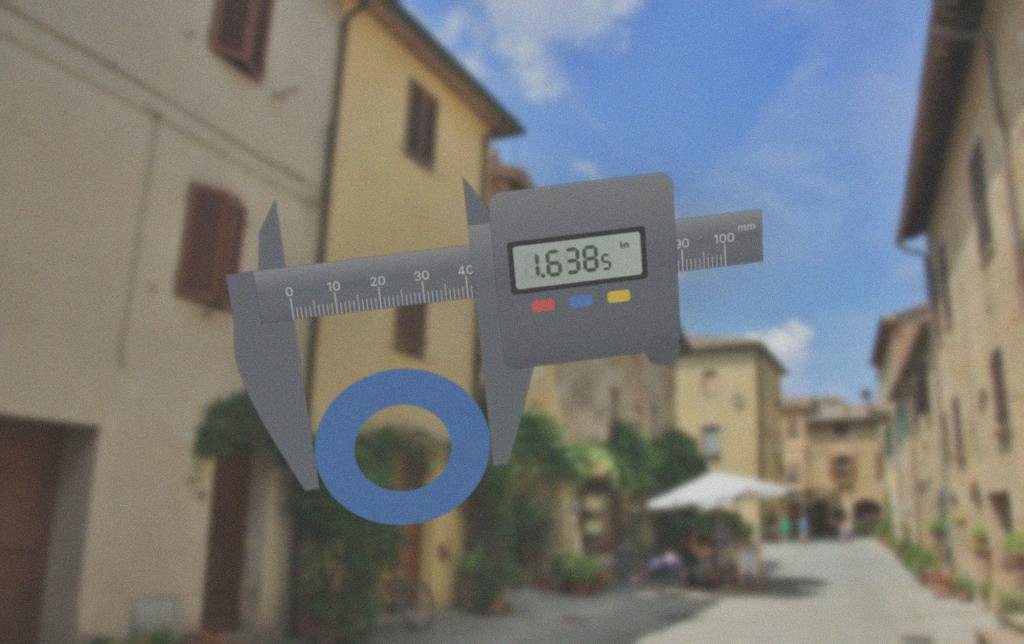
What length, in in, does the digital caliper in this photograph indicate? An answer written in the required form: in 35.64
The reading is in 1.6385
